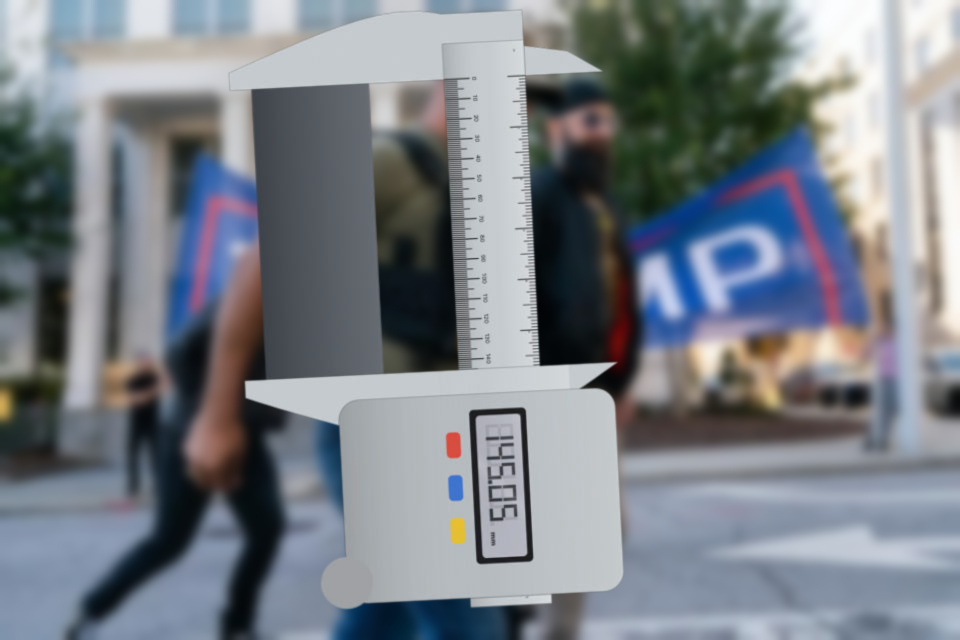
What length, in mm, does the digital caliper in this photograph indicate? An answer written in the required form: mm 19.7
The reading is mm 145.05
